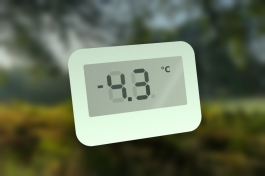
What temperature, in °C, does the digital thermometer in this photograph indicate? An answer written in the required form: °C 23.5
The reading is °C -4.3
